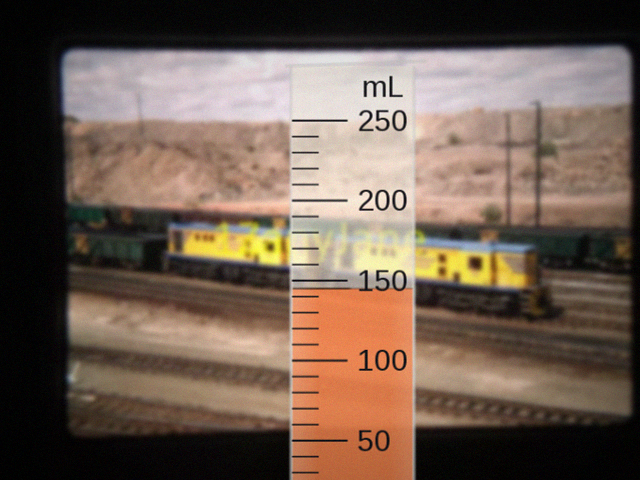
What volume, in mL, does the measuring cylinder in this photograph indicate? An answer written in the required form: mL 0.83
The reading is mL 145
